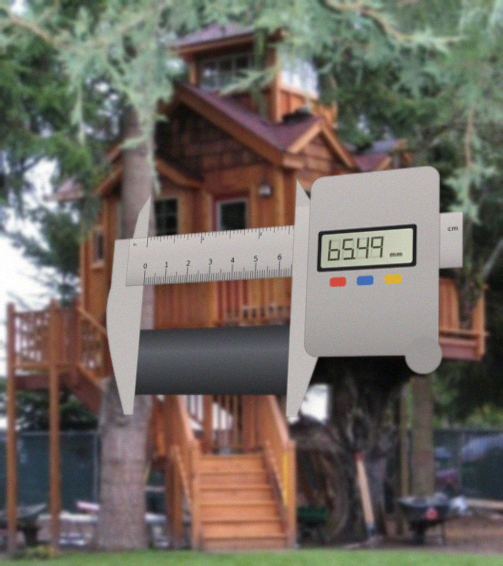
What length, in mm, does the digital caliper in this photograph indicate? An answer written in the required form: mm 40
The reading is mm 65.49
